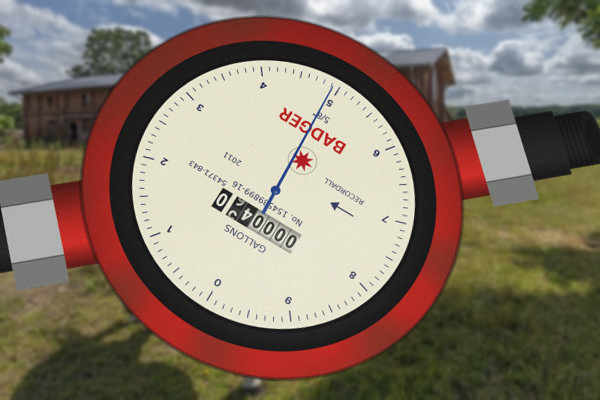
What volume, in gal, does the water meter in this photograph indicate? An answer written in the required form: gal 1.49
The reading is gal 454.9
